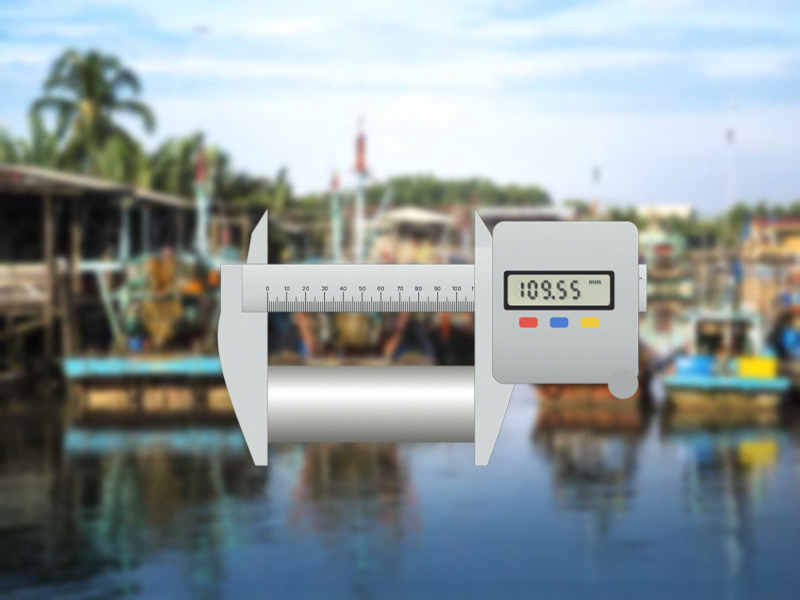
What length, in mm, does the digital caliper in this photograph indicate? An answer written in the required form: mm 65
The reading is mm 109.55
